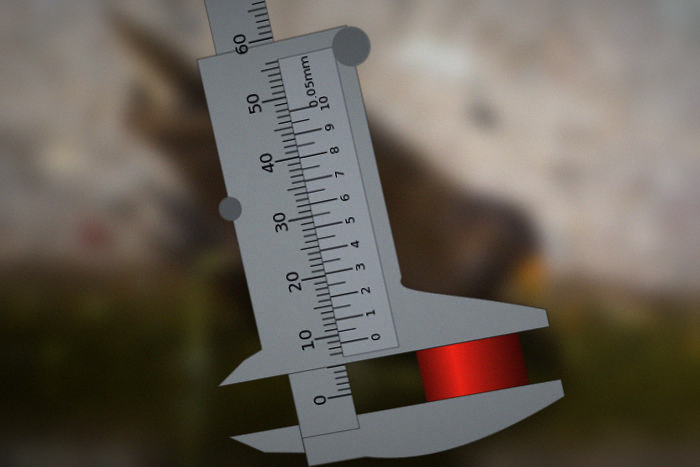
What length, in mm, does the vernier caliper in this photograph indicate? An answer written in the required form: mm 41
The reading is mm 8.6
